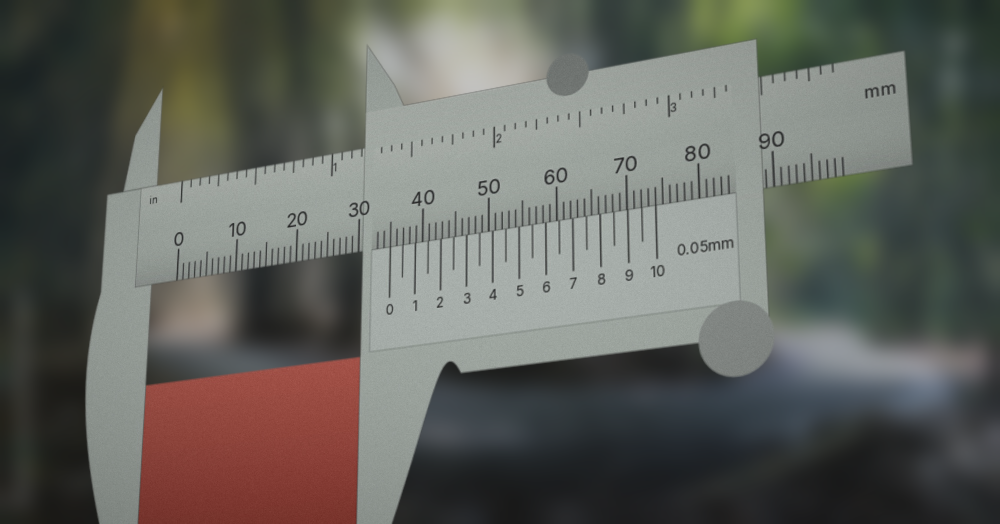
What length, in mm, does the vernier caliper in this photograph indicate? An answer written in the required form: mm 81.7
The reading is mm 35.0
